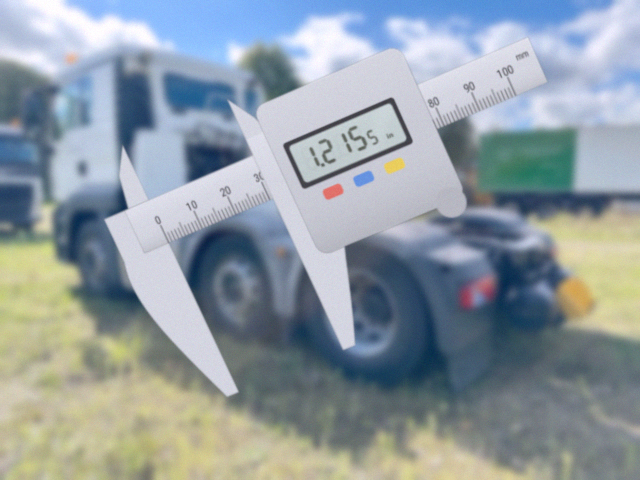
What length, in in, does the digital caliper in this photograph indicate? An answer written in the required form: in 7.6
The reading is in 1.2155
